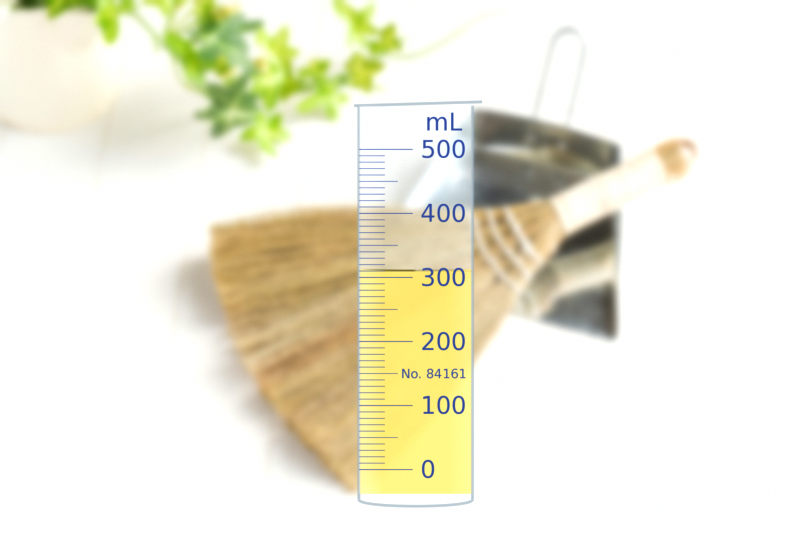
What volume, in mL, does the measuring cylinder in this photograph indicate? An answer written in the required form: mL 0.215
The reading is mL 310
